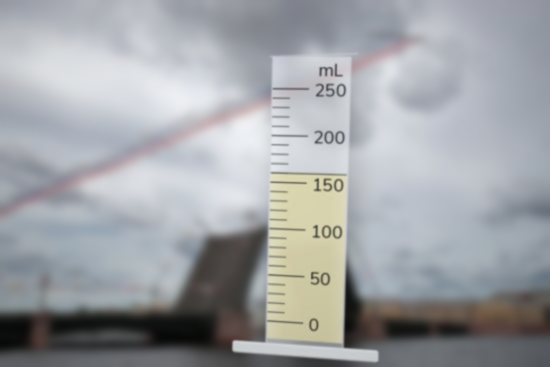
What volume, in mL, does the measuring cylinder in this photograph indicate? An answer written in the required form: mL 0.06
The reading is mL 160
